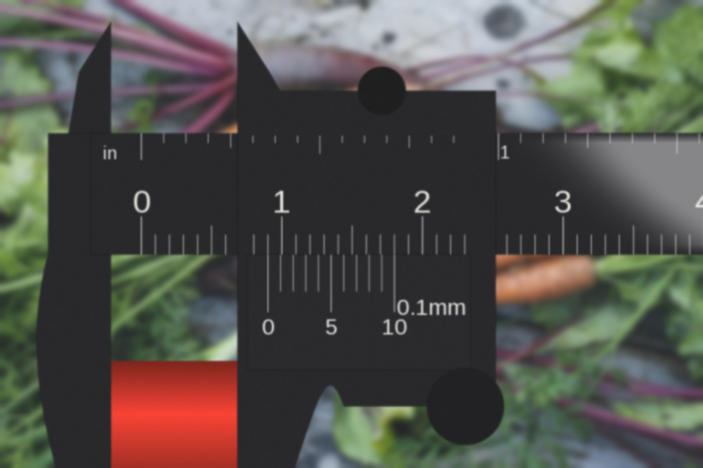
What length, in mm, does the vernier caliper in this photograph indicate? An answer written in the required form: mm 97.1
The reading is mm 9.0
